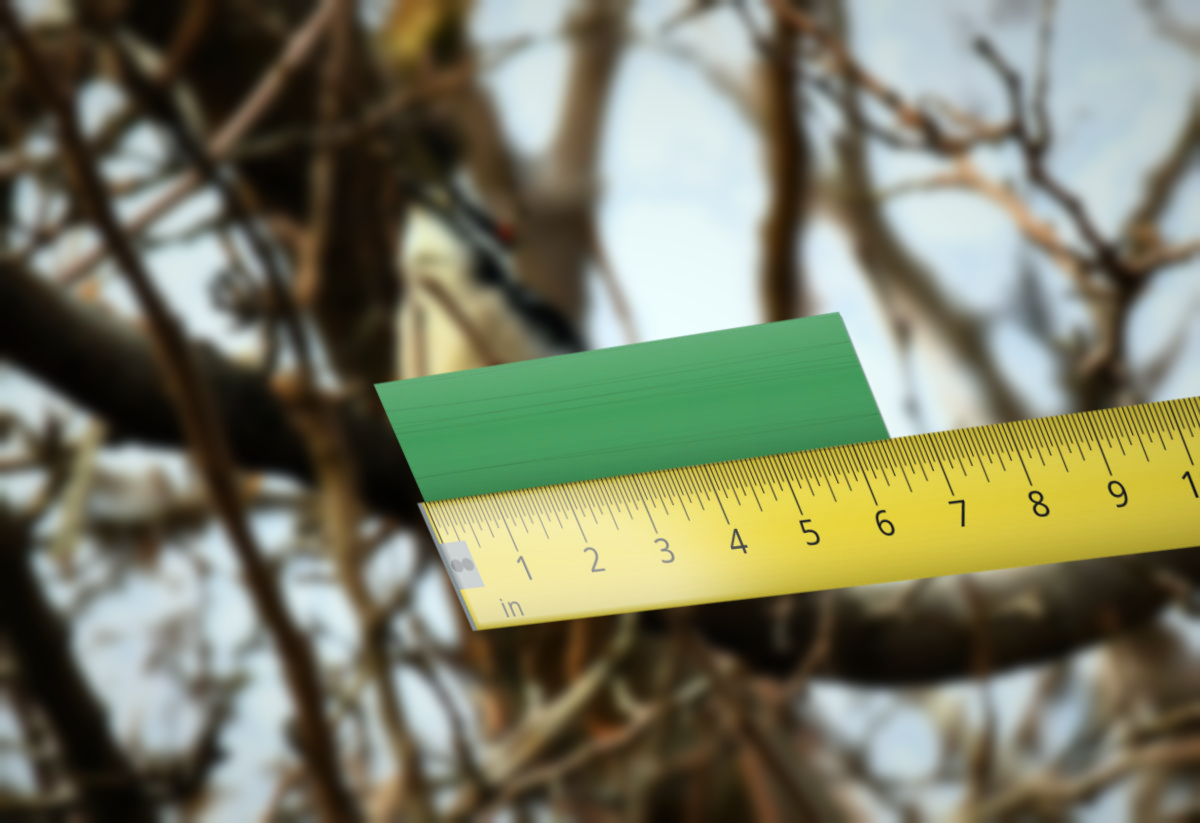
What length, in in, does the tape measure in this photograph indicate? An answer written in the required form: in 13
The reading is in 6.5
